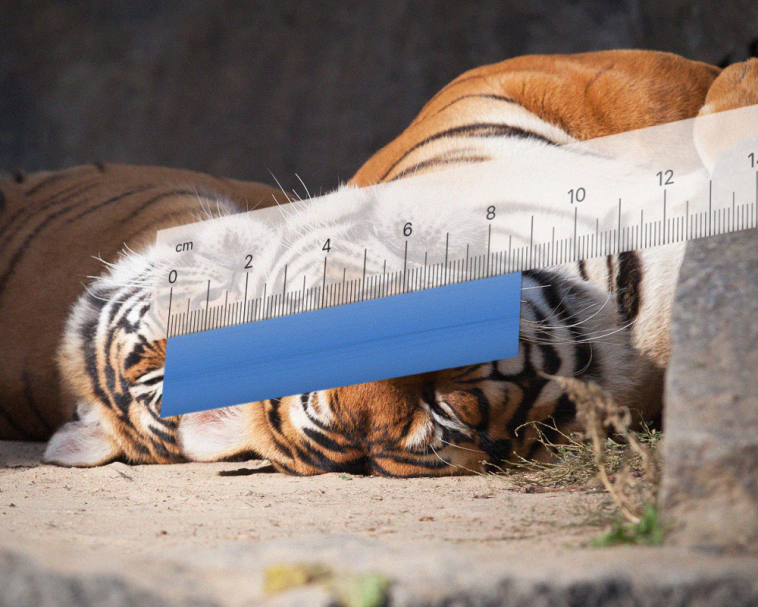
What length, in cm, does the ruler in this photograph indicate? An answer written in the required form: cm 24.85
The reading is cm 8.8
